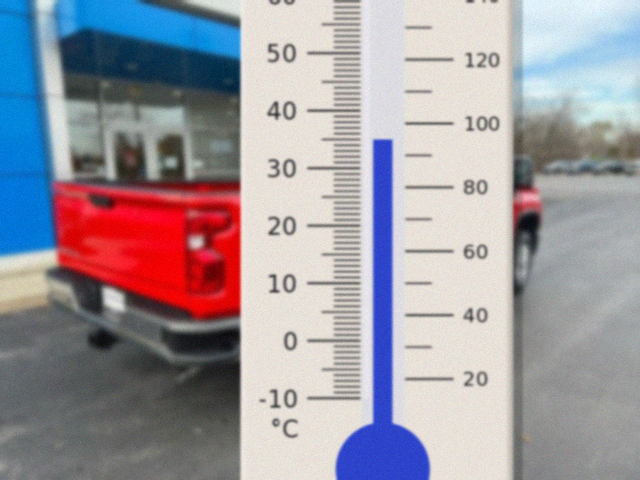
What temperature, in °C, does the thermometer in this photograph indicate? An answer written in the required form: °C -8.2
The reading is °C 35
